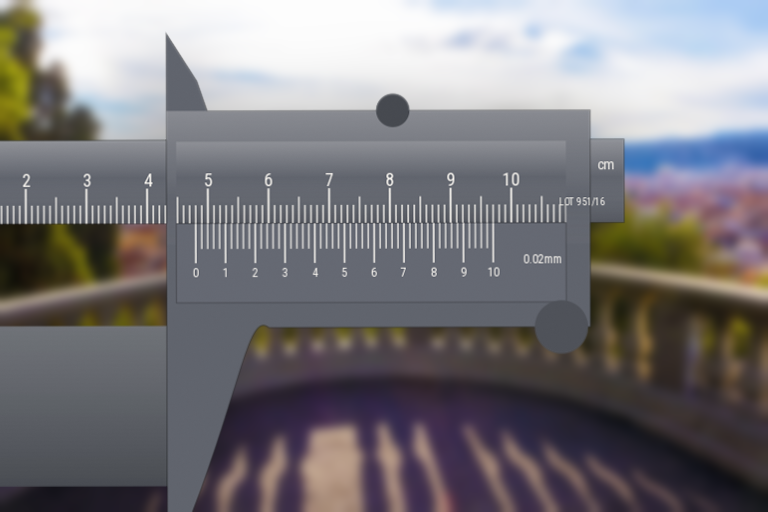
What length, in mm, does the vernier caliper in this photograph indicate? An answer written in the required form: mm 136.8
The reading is mm 48.0
